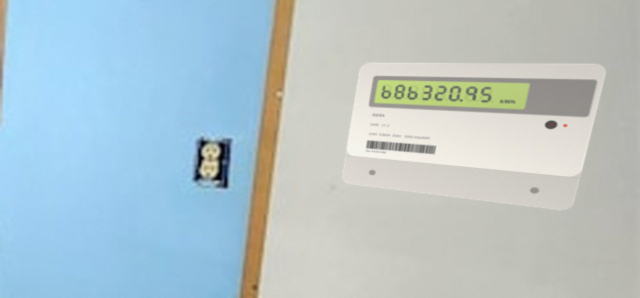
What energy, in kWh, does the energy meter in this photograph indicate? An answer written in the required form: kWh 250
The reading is kWh 686320.95
